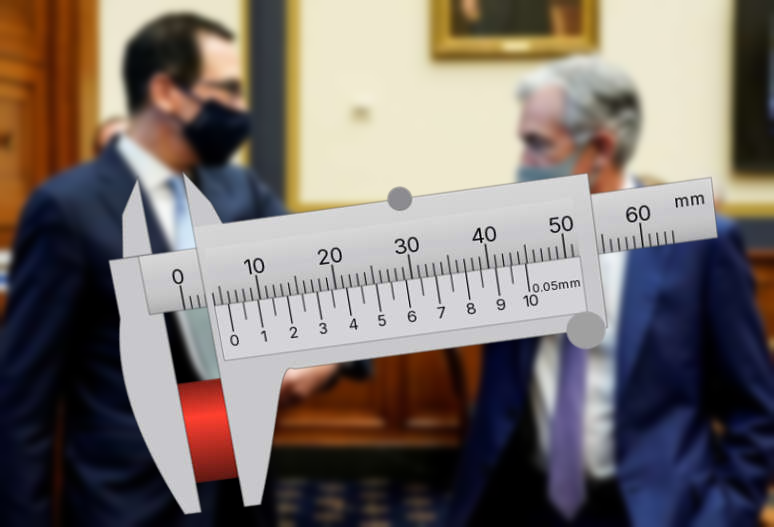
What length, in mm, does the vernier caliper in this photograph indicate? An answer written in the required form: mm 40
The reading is mm 5.8
